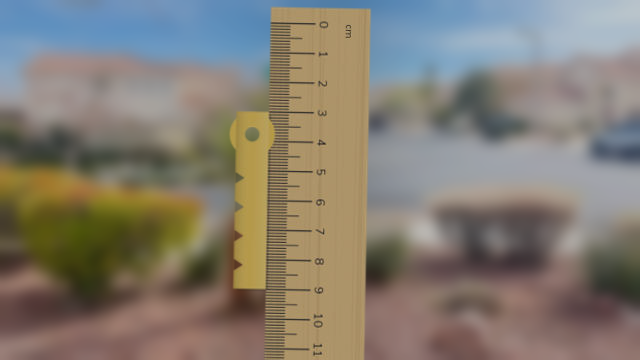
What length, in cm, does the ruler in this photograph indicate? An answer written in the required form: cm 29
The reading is cm 6
